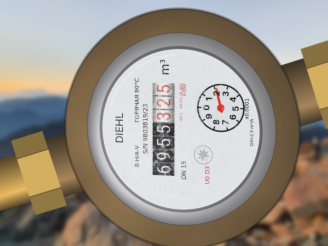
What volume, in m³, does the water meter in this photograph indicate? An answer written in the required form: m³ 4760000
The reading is m³ 6955.3252
